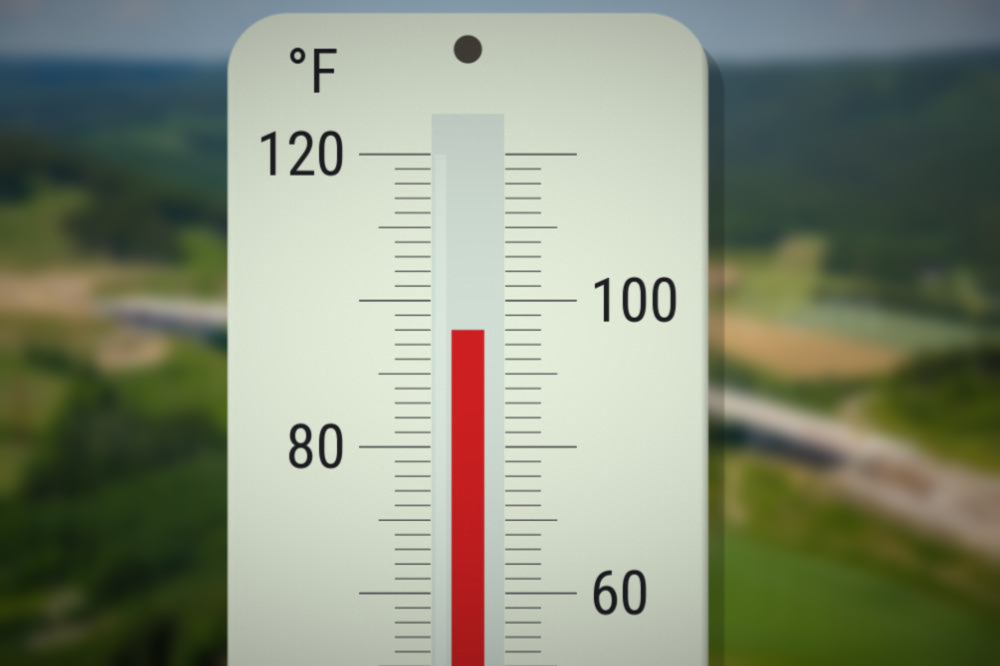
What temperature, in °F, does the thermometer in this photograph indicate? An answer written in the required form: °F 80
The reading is °F 96
